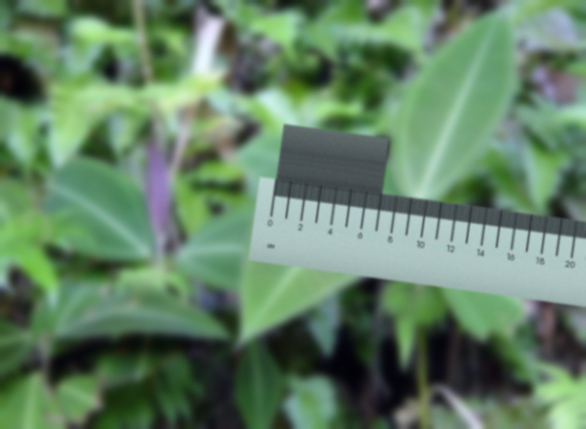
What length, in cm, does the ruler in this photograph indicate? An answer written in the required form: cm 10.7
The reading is cm 7
